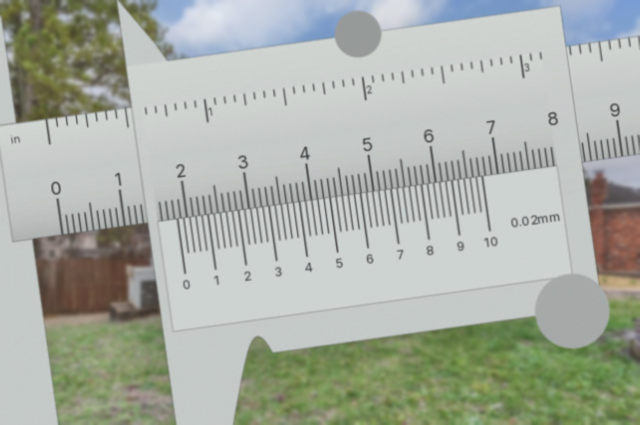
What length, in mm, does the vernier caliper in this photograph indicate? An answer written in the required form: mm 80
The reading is mm 18.5
